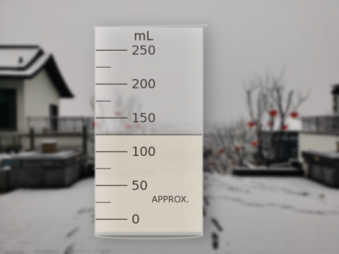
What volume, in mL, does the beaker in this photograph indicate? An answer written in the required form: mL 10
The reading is mL 125
